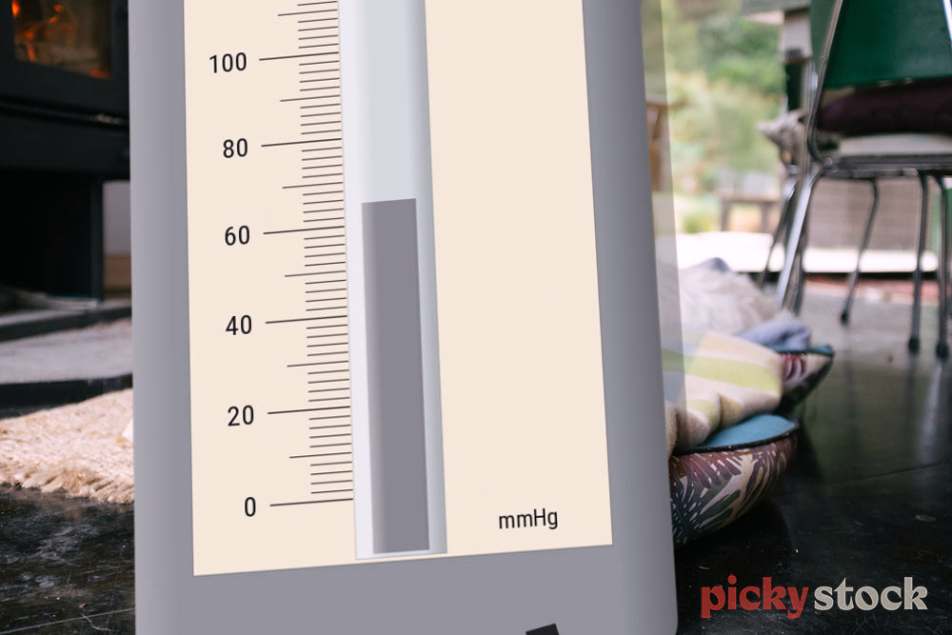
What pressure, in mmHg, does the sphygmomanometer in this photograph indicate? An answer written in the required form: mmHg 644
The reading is mmHg 65
